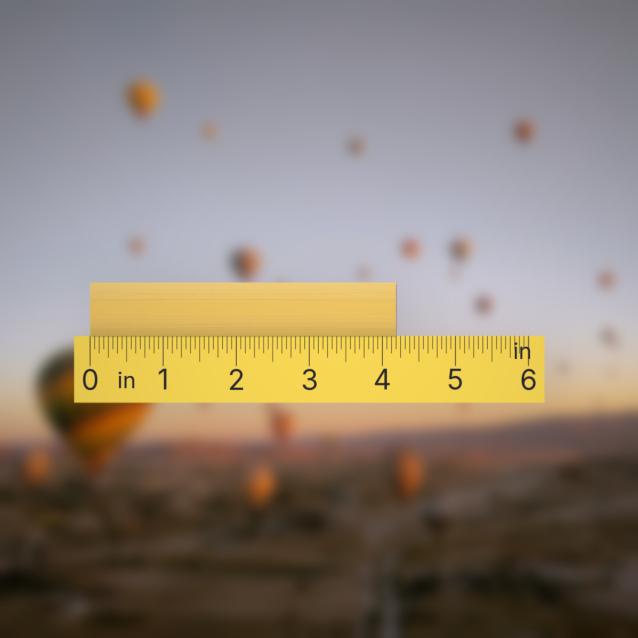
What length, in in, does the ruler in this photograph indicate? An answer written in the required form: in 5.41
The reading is in 4.1875
